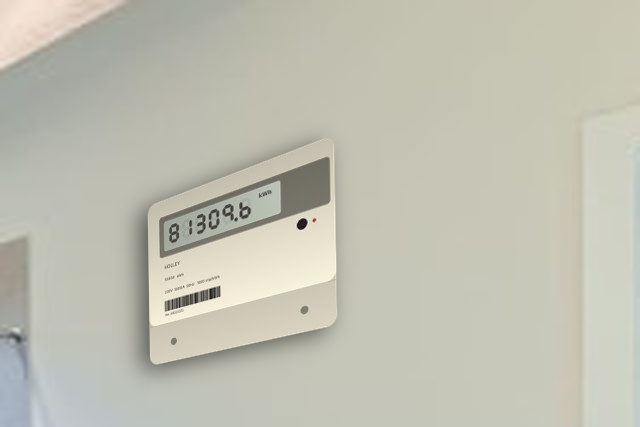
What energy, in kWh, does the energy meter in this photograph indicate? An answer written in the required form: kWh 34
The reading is kWh 81309.6
